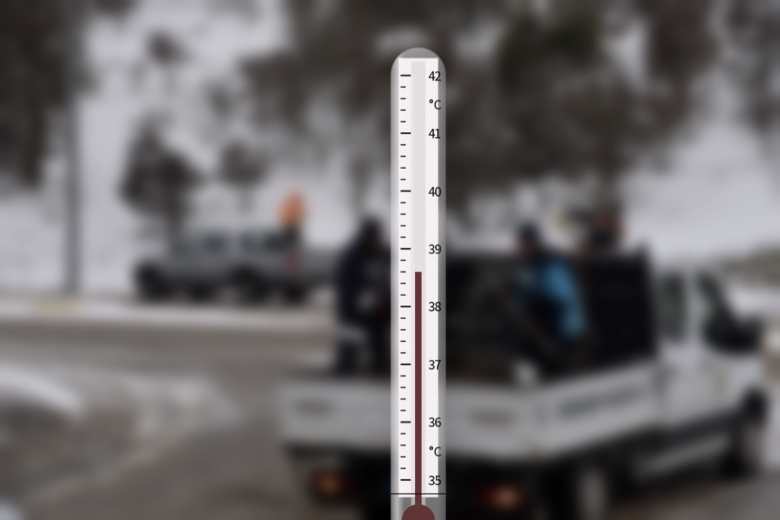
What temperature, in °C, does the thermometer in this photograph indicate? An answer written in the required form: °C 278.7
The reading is °C 38.6
